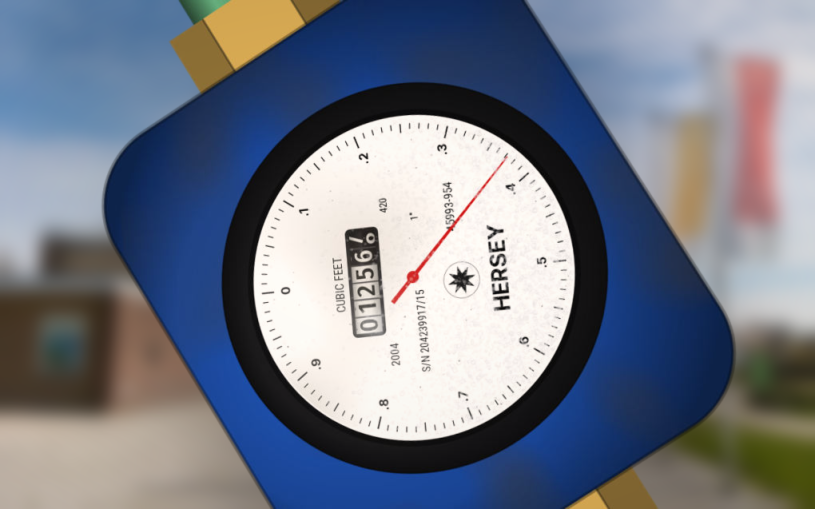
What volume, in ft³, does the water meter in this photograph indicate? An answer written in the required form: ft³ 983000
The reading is ft³ 12567.37
